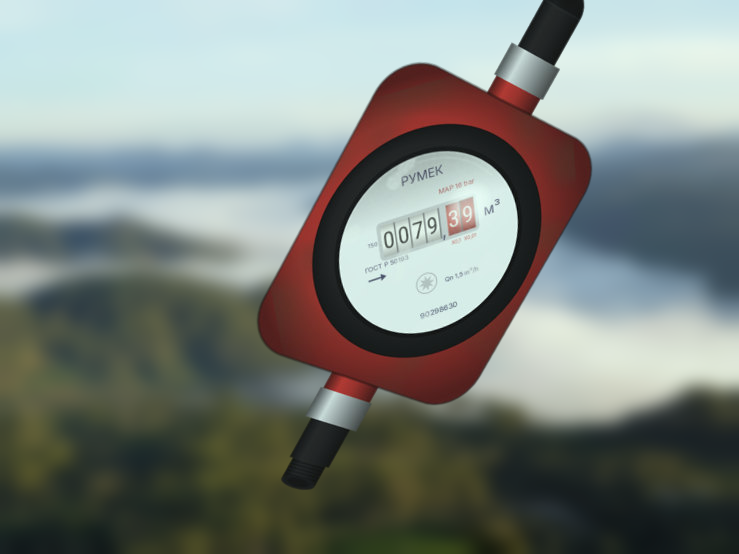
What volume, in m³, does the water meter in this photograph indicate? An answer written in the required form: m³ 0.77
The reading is m³ 79.39
